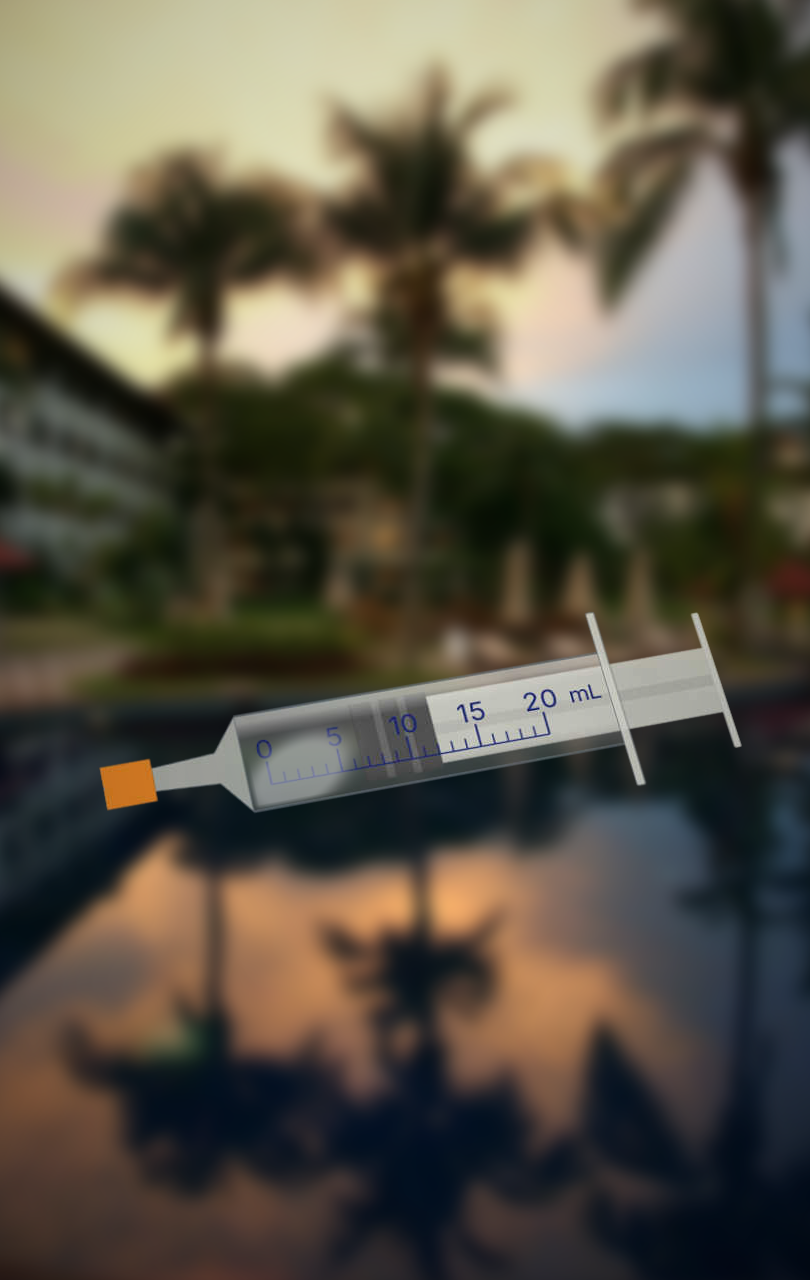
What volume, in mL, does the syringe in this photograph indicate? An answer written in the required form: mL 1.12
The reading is mL 6.5
